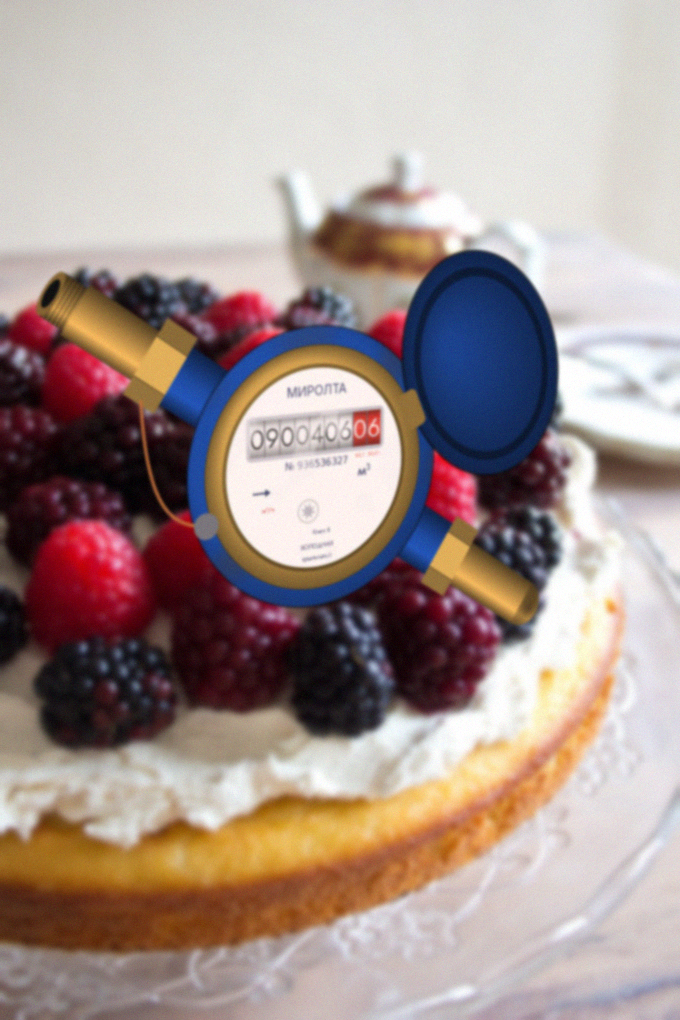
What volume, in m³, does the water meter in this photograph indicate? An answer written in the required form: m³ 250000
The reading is m³ 900406.06
